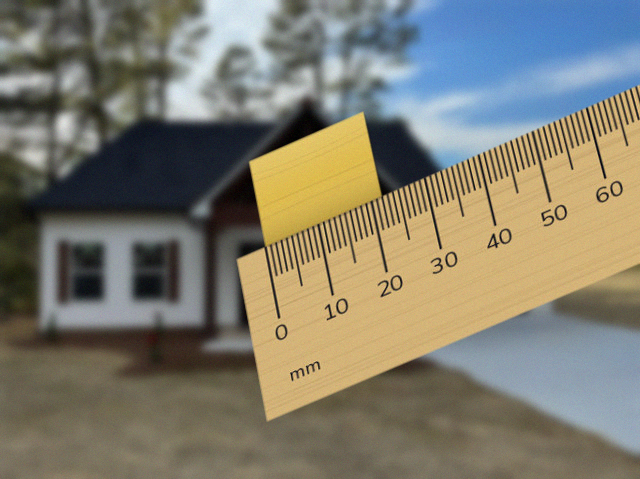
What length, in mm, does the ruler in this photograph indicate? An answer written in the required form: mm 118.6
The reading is mm 22
